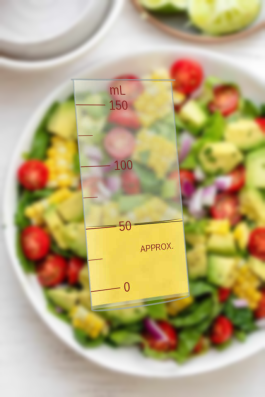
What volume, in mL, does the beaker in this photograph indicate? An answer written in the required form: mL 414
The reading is mL 50
